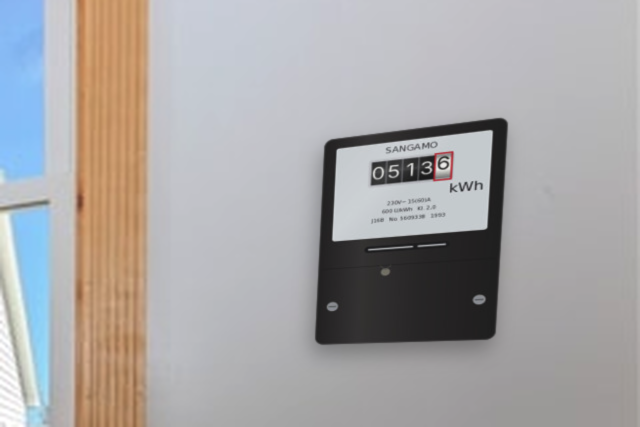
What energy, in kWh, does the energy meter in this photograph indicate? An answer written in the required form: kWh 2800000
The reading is kWh 513.6
